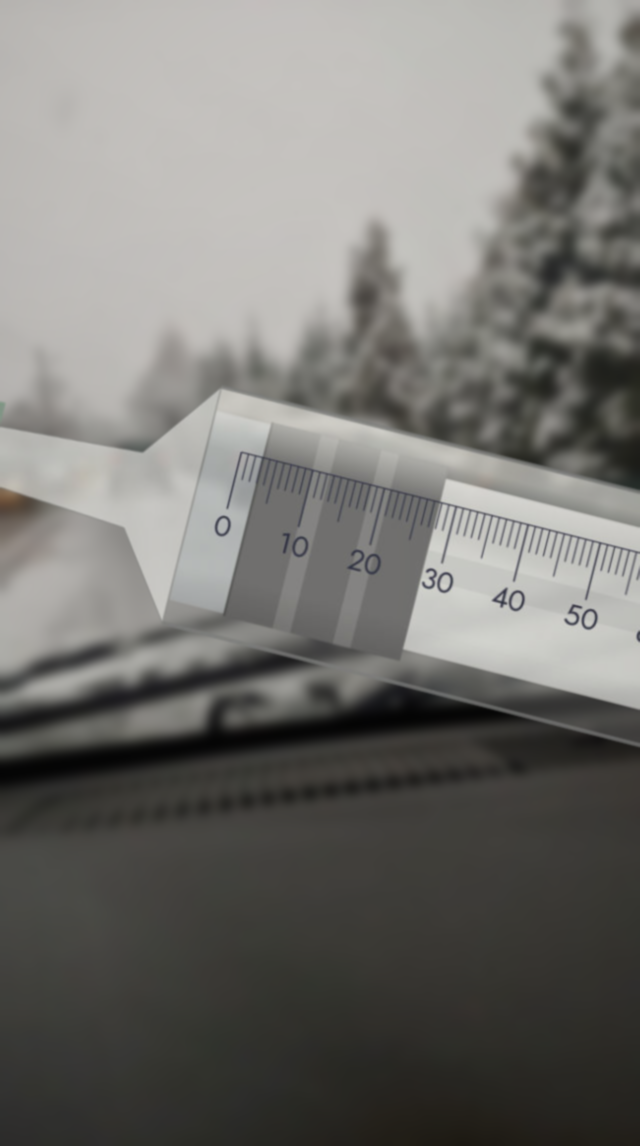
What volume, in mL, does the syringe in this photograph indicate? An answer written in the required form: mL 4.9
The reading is mL 3
